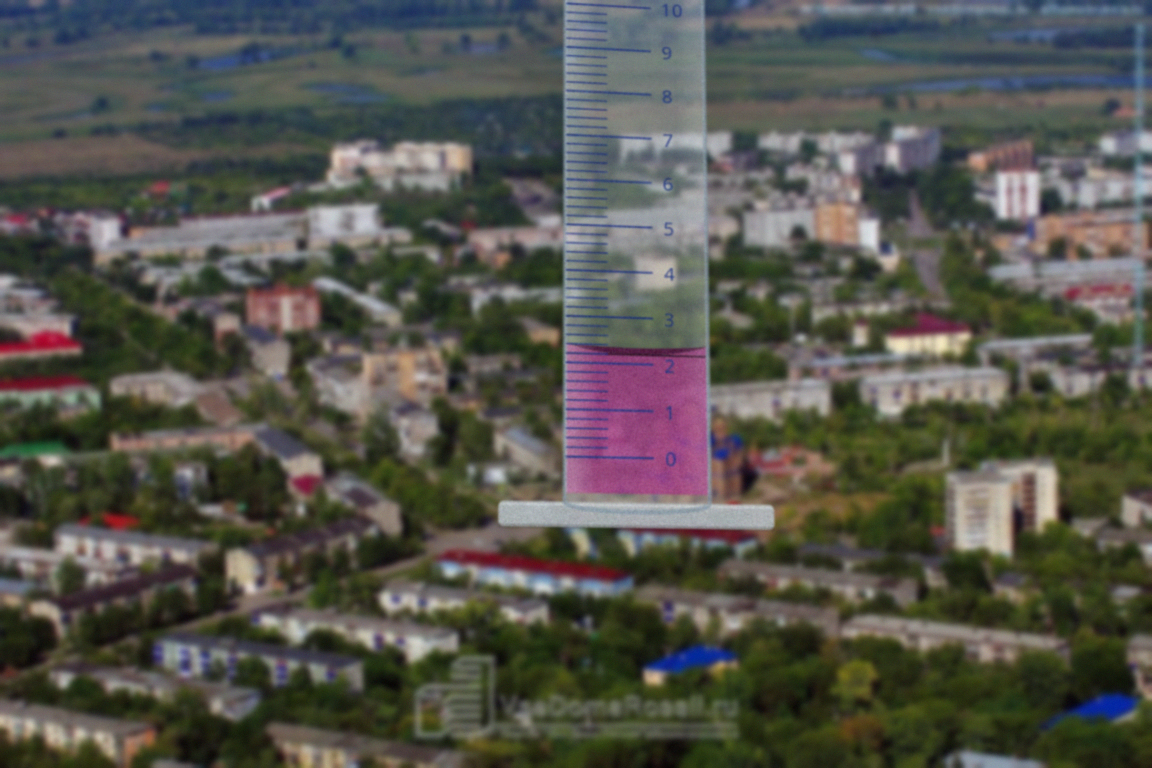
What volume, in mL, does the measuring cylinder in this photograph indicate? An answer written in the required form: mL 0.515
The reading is mL 2.2
